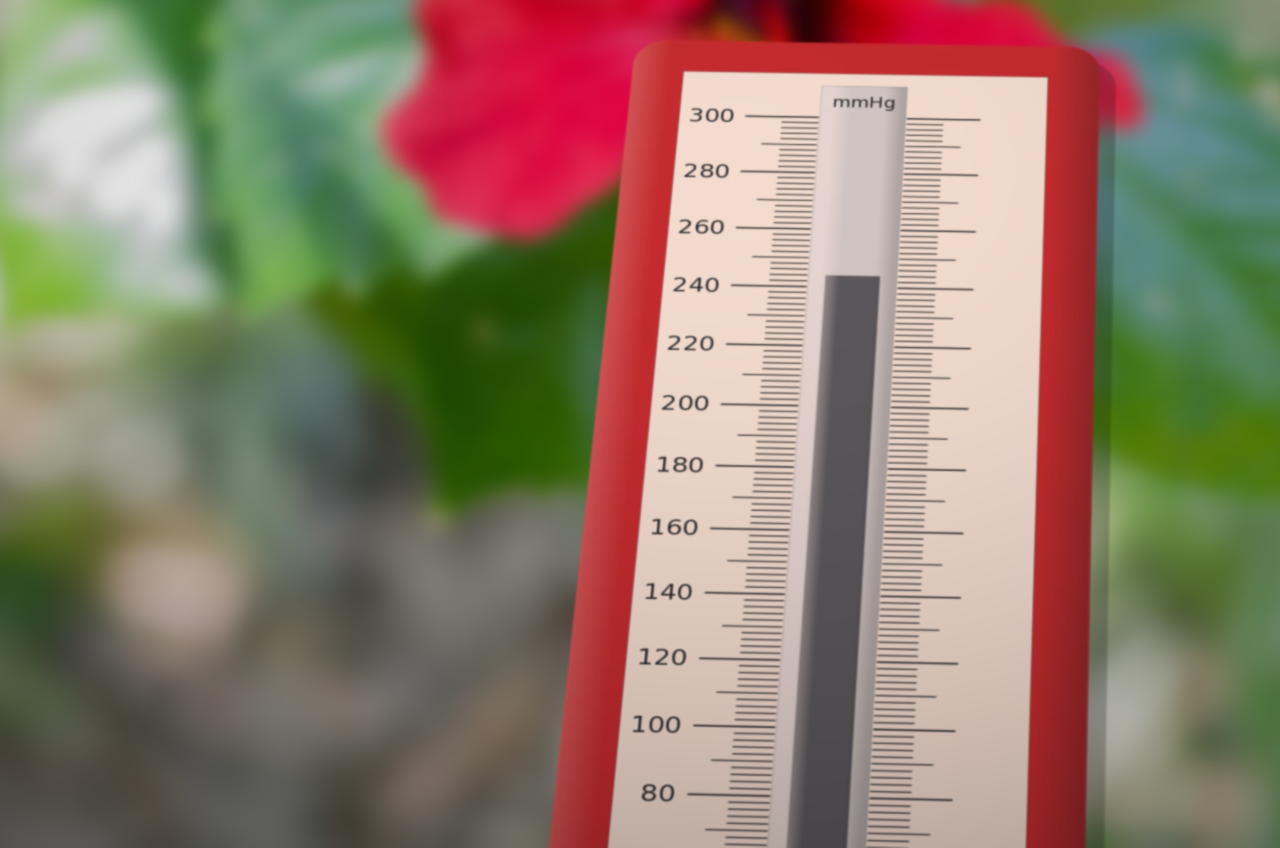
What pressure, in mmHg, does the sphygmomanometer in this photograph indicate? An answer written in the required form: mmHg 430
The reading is mmHg 244
